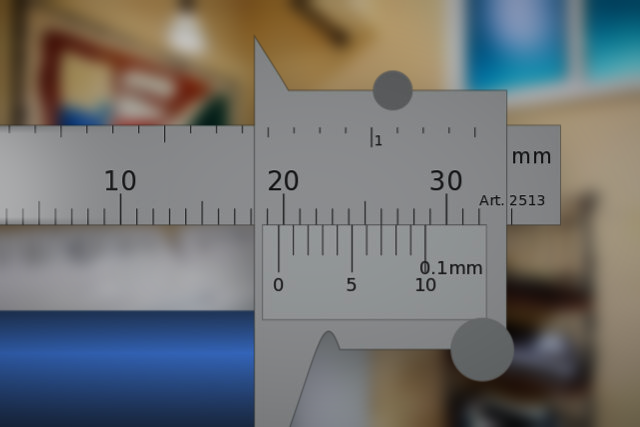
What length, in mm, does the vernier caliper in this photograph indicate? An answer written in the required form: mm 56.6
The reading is mm 19.7
